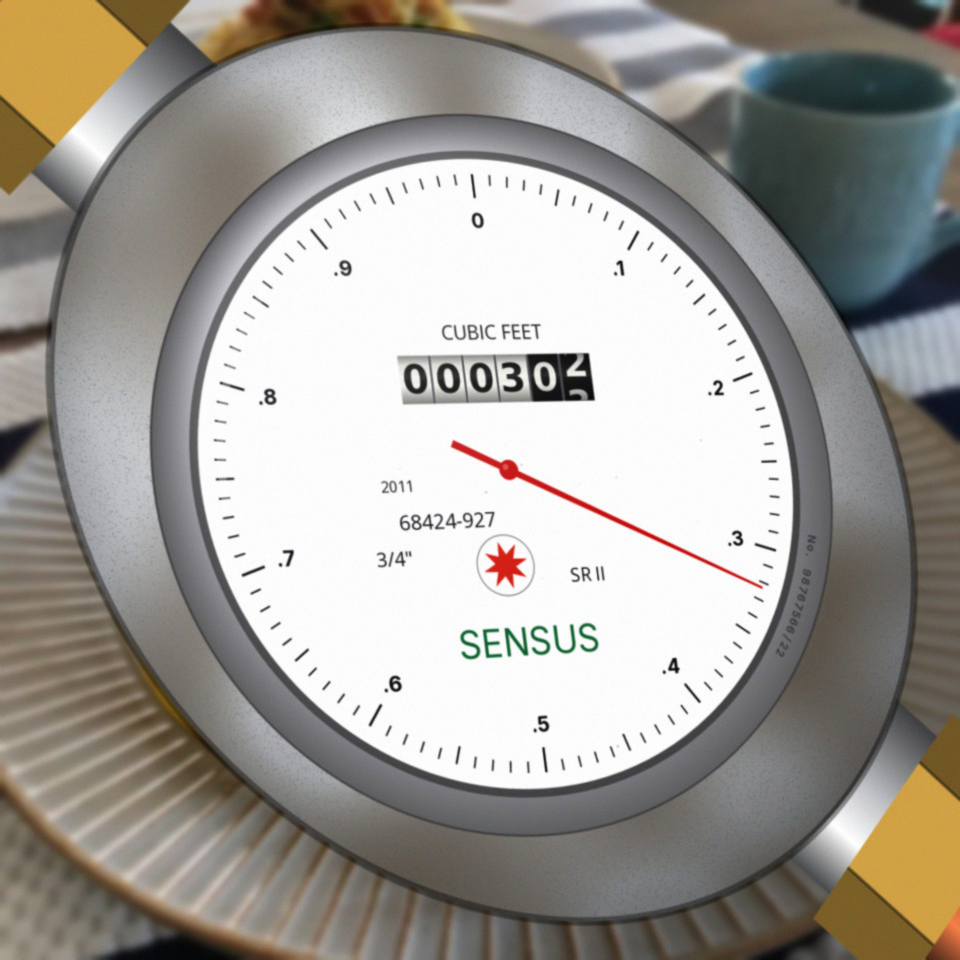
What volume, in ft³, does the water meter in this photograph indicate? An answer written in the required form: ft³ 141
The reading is ft³ 302.32
